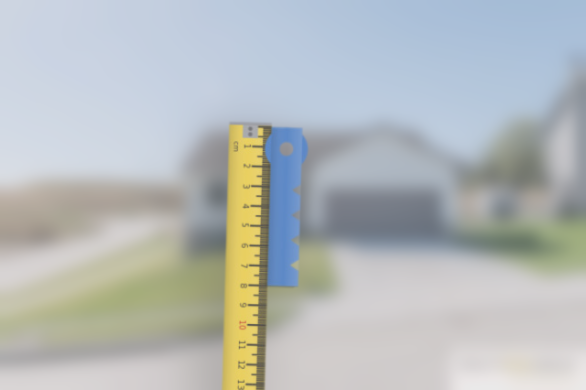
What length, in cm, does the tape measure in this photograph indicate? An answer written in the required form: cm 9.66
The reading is cm 8
